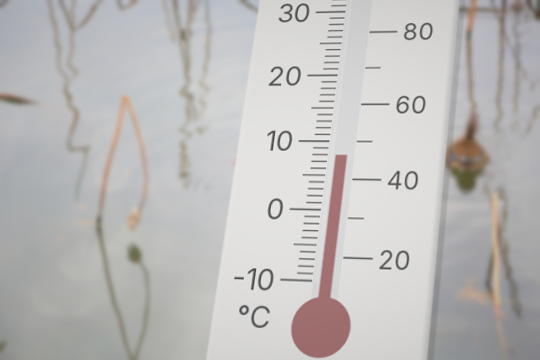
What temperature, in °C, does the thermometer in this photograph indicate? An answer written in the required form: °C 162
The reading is °C 8
